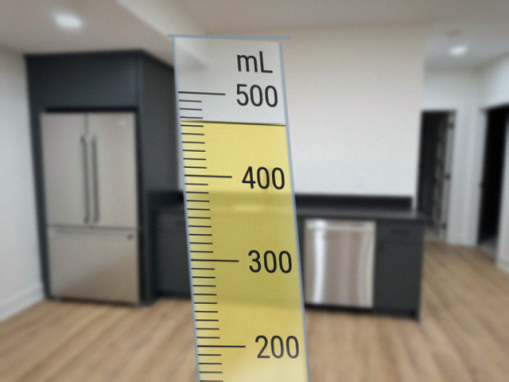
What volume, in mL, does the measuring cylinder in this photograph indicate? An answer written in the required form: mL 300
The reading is mL 465
